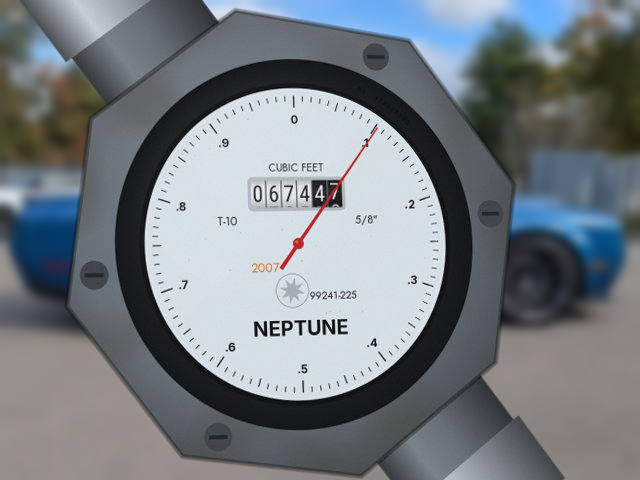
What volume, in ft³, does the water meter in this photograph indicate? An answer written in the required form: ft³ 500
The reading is ft³ 67447.10
